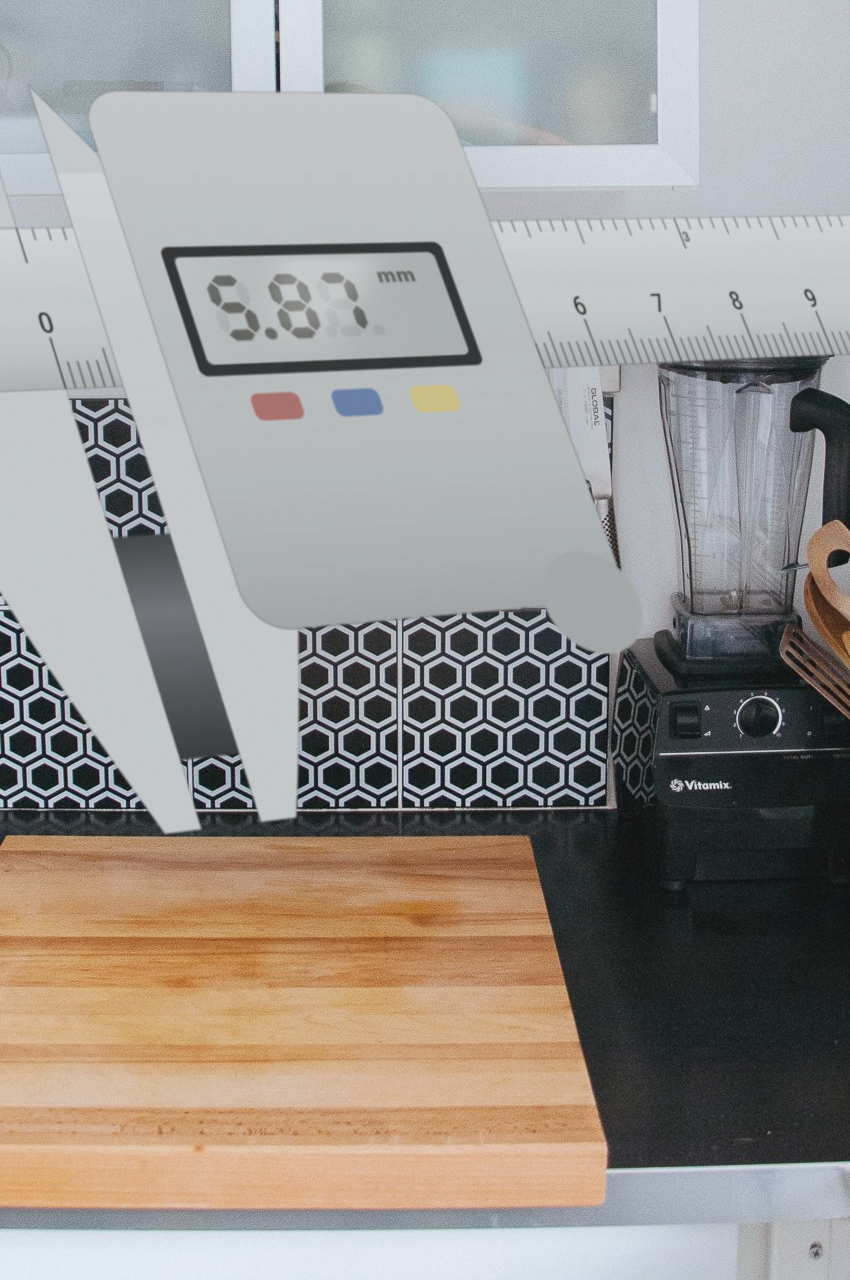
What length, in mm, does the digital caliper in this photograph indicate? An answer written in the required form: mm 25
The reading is mm 5.87
